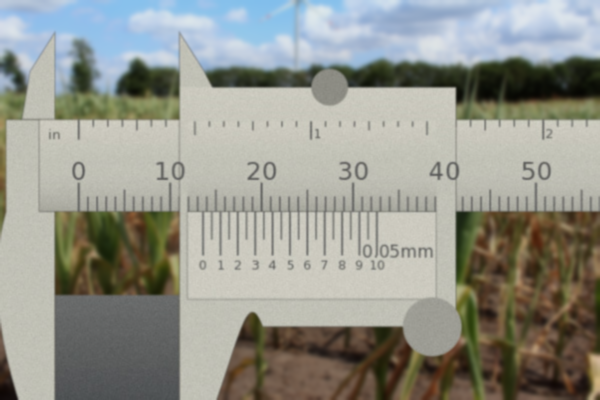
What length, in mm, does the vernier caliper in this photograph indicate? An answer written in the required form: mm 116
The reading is mm 13.6
